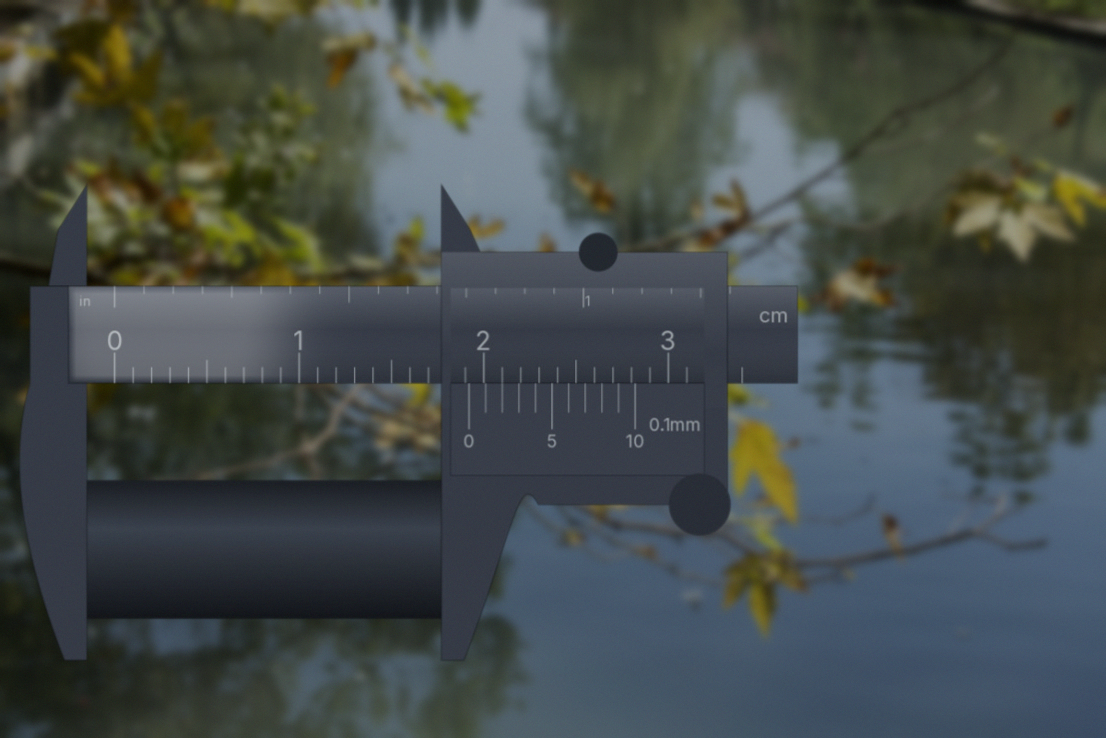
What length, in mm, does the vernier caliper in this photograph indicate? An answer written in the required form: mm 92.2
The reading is mm 19.2
